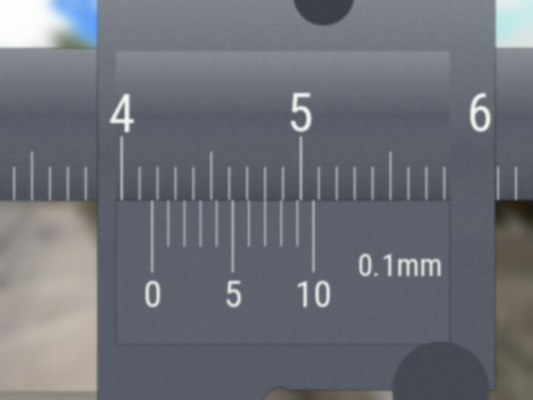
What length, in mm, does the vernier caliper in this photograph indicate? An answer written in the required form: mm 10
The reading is mm 41.7
